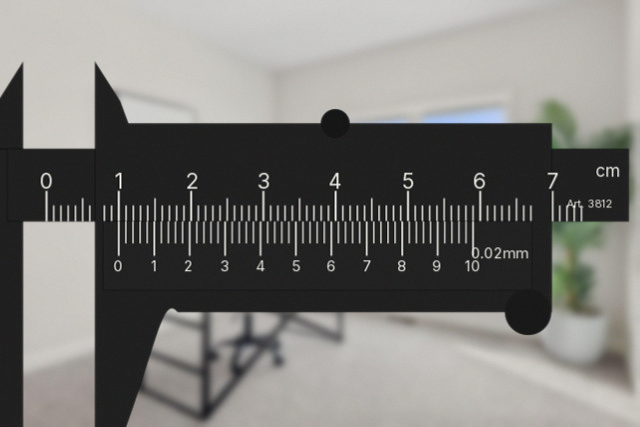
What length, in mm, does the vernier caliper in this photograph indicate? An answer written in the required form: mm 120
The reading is mm 10.0
